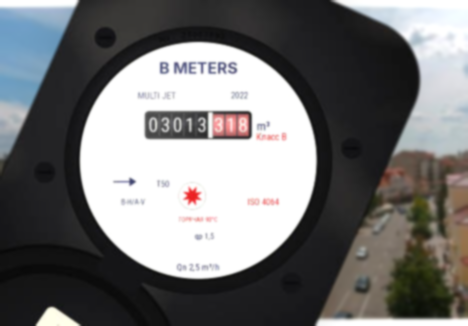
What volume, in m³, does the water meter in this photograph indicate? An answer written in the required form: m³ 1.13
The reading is m³ 3013.318
